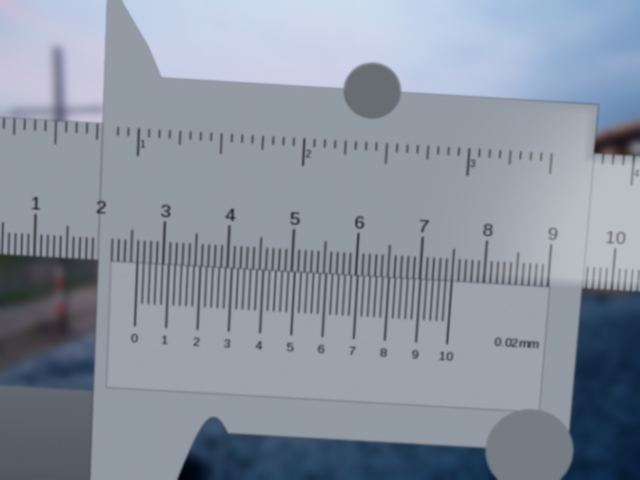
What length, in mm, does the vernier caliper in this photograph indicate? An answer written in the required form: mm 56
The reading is mm 26.0
